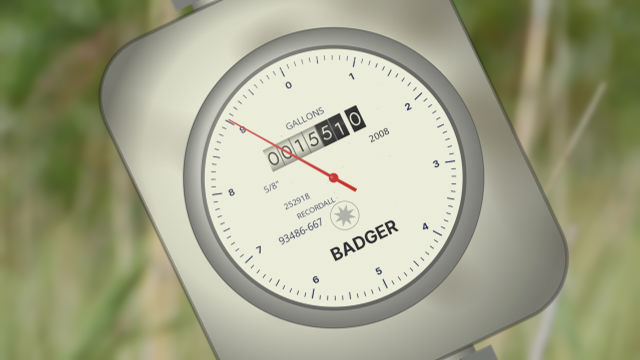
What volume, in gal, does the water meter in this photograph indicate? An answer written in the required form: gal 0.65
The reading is gal 15509.0
